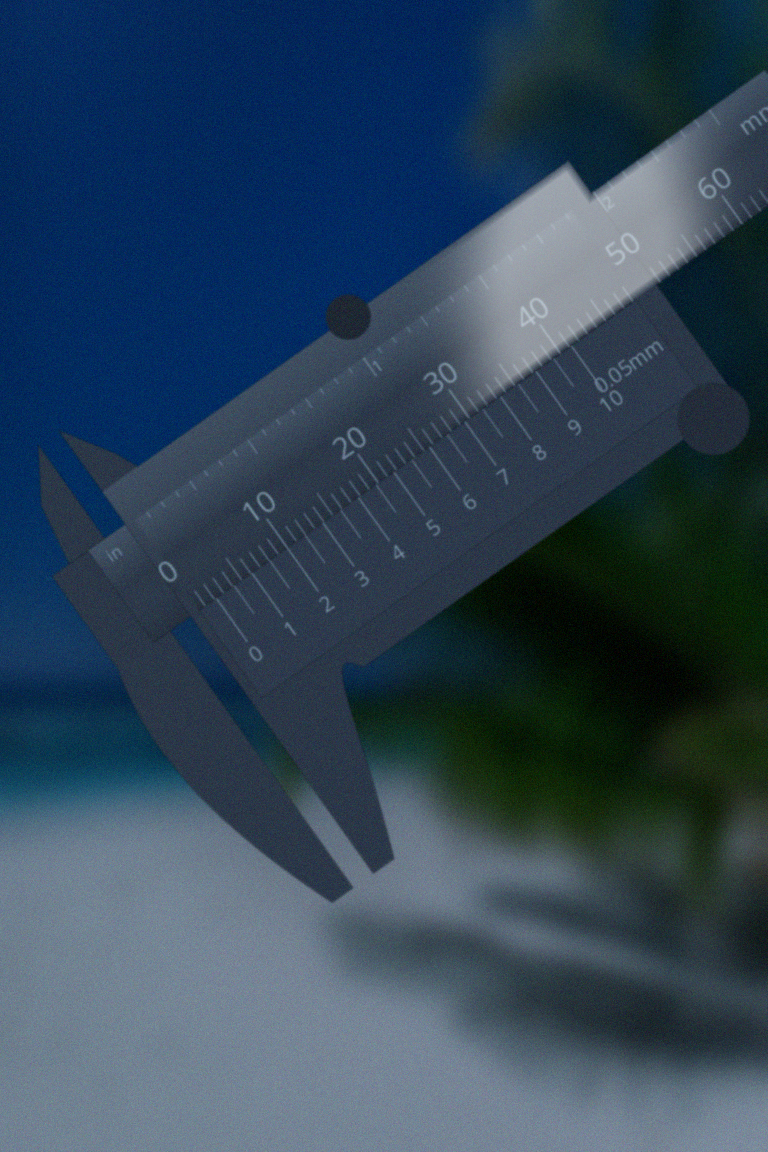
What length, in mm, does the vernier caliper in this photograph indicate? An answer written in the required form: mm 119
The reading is mm 2.2
